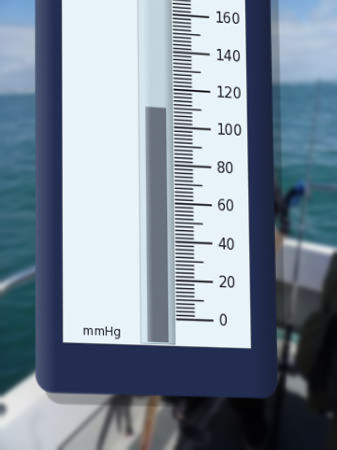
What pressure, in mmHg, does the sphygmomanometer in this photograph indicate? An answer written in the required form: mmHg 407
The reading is mmHg 110
